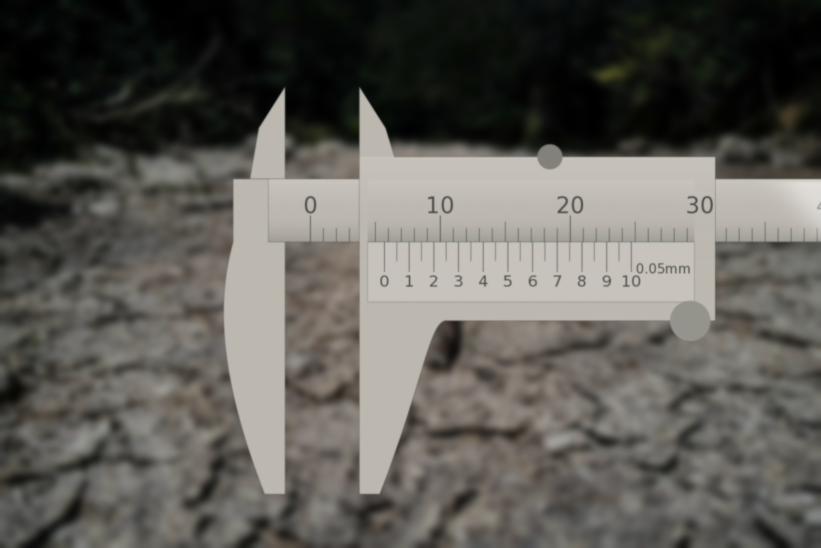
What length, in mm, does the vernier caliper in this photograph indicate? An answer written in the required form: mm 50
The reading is mm 5.7
